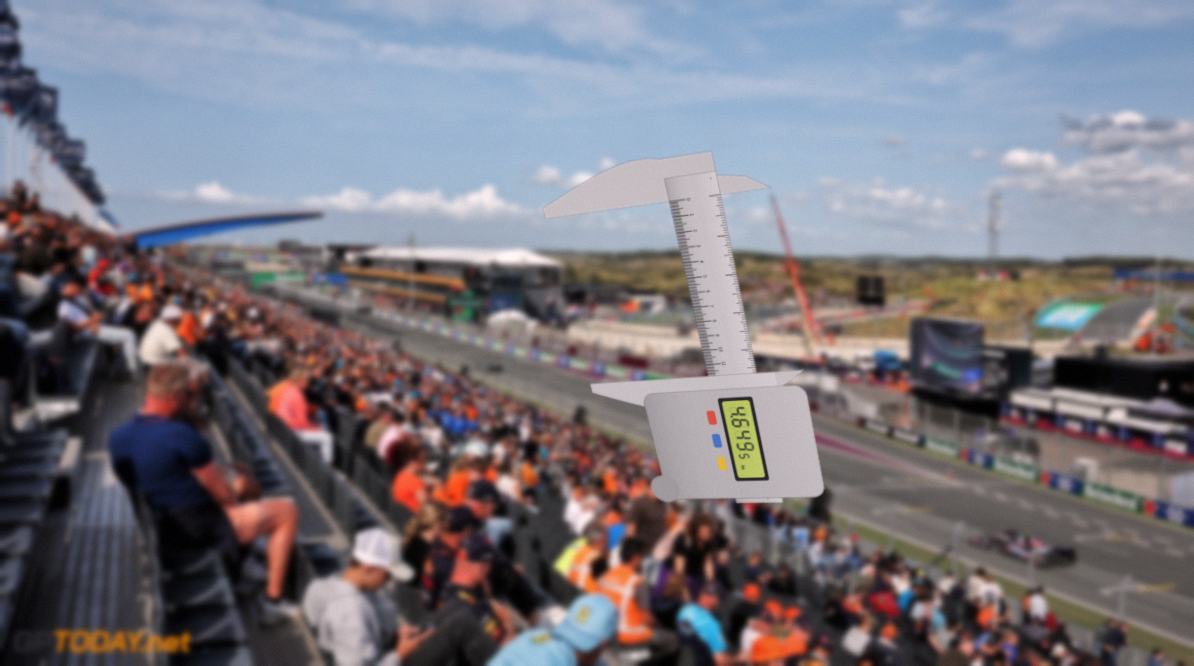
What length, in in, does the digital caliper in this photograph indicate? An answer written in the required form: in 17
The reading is in 4.6495
